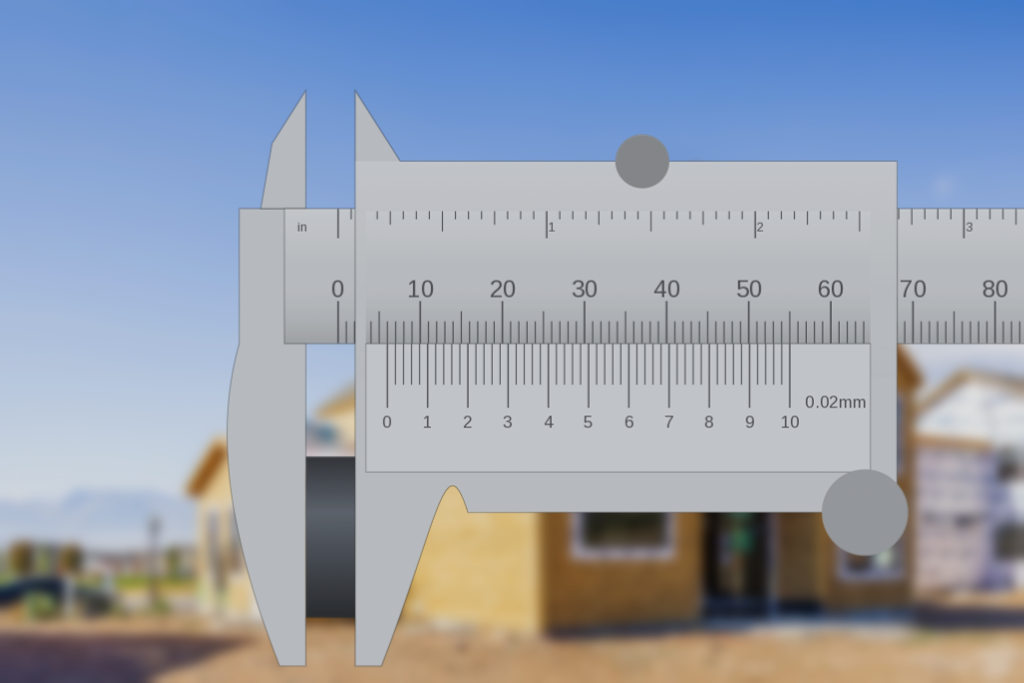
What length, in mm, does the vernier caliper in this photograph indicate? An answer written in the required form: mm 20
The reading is mm 6.0
